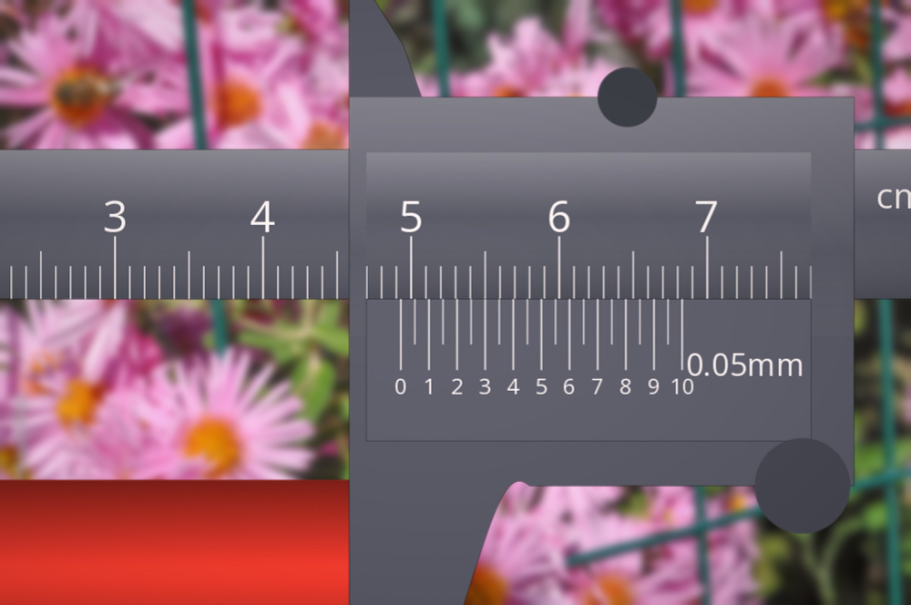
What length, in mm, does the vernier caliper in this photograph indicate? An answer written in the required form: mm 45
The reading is mm 49.3
